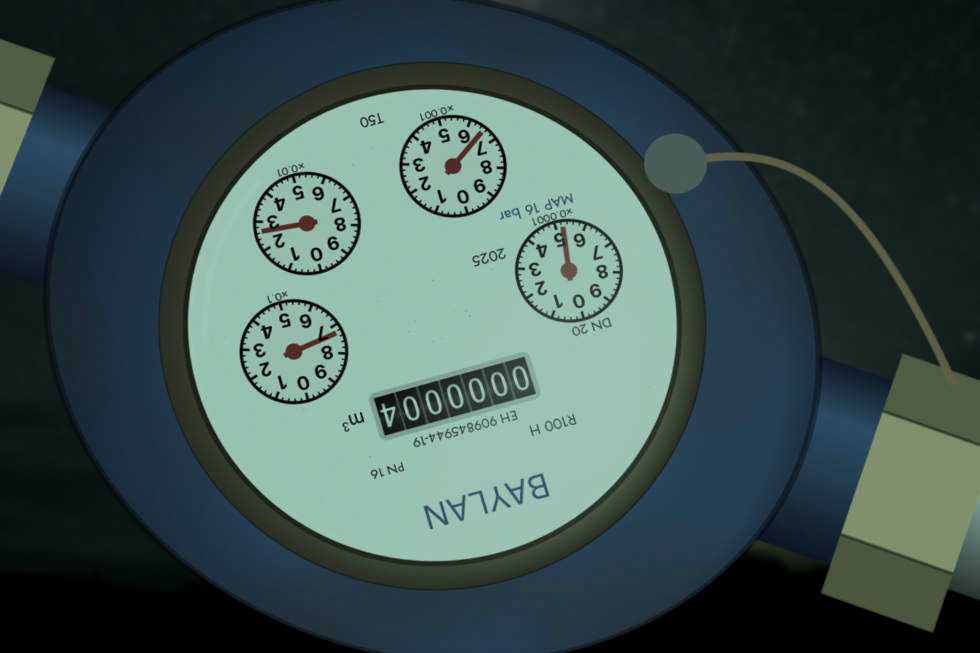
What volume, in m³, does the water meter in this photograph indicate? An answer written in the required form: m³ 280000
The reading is m³ 4.7265
